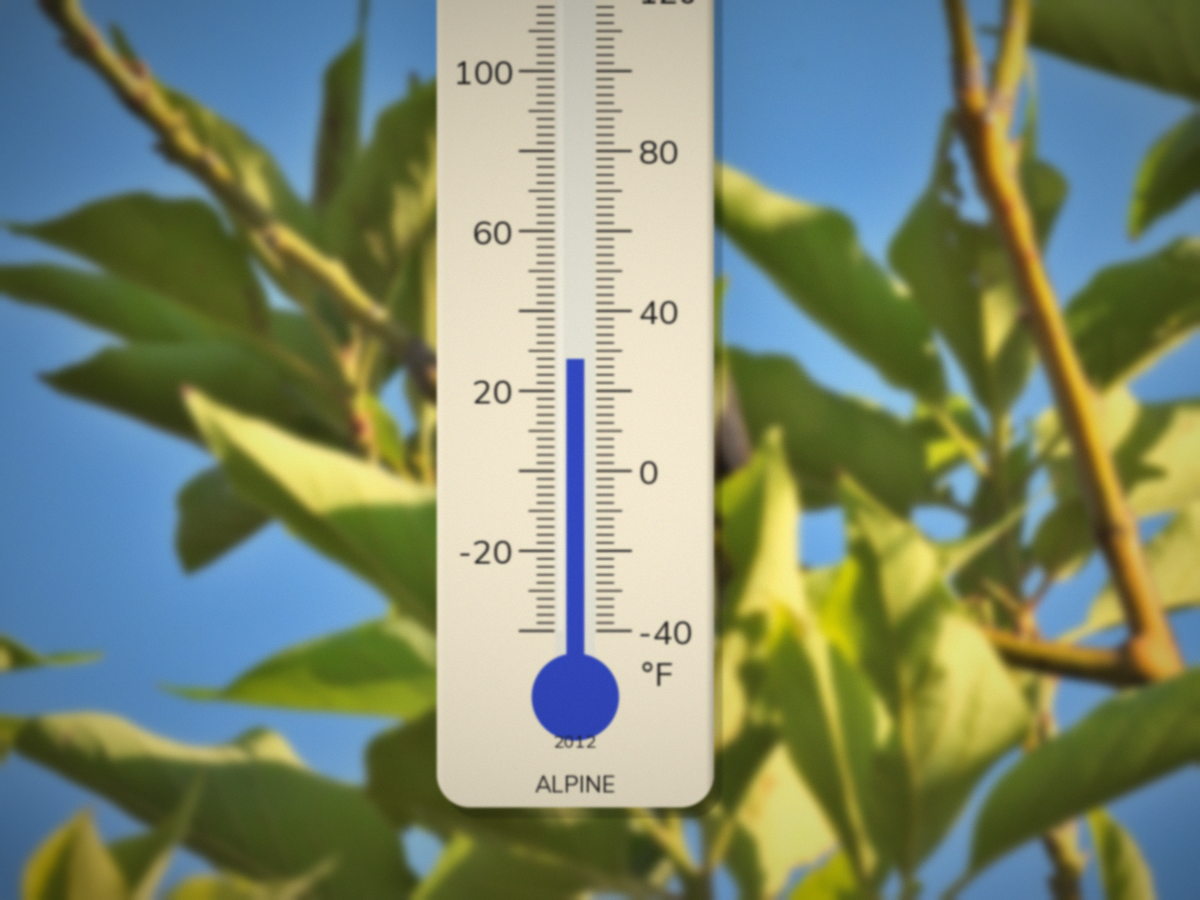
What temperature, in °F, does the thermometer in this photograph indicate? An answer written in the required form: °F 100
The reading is °F 28
